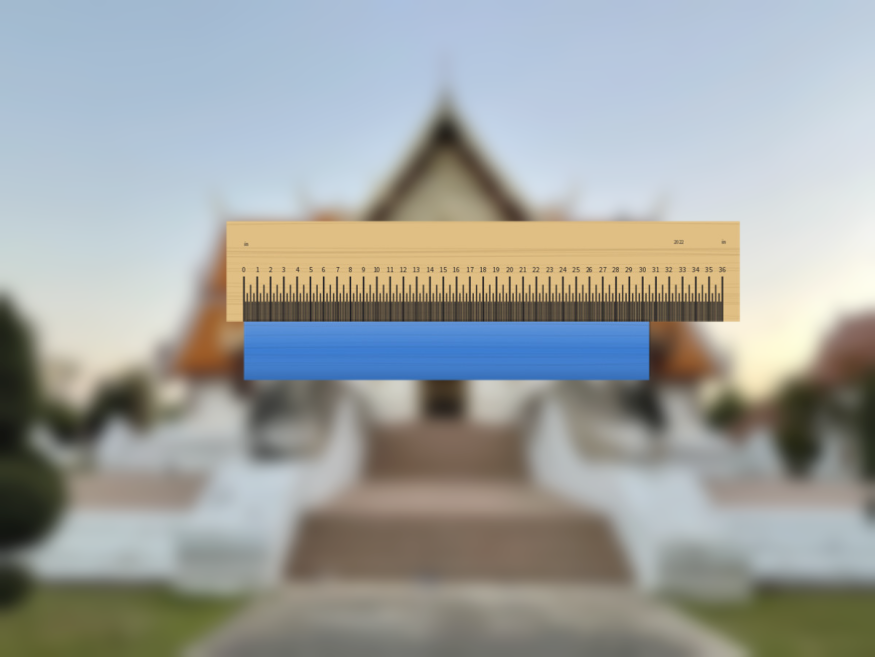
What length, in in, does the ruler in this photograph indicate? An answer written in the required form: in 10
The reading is in 30.5
